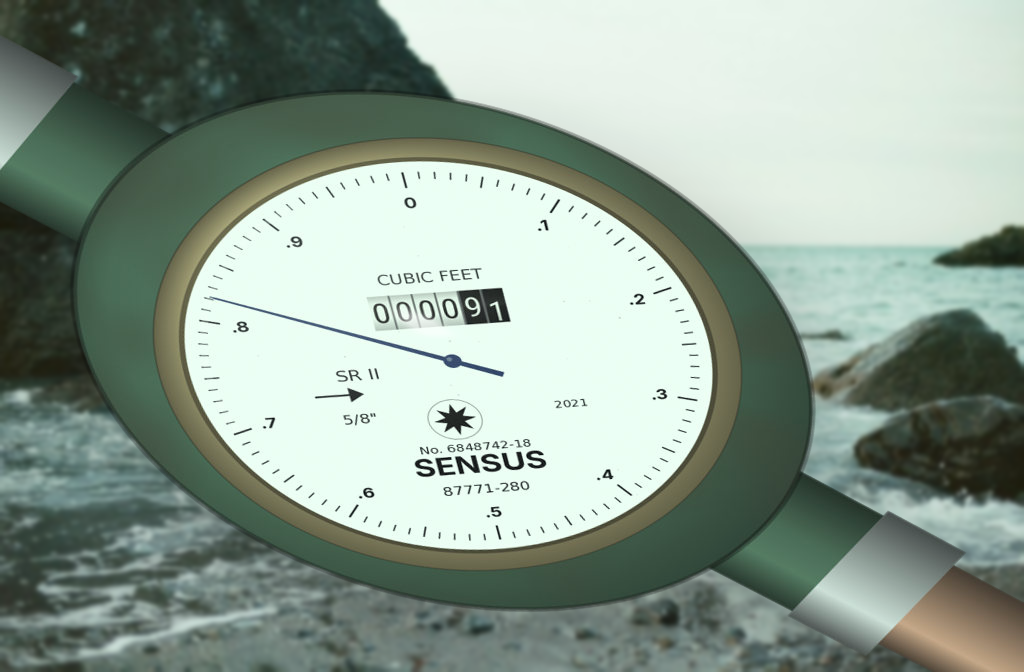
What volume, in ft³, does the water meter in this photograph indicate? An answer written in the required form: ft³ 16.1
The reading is ft³ 90.82
